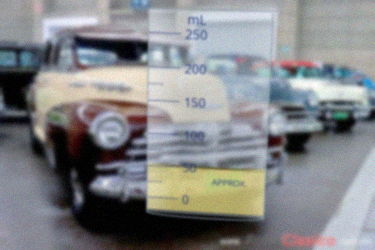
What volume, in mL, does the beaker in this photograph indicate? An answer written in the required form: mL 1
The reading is mL 50
